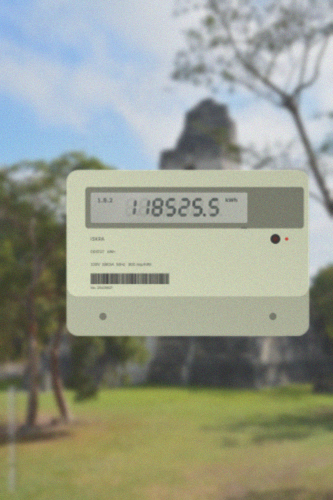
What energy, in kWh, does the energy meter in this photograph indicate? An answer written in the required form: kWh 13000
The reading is kWh 118525.5
